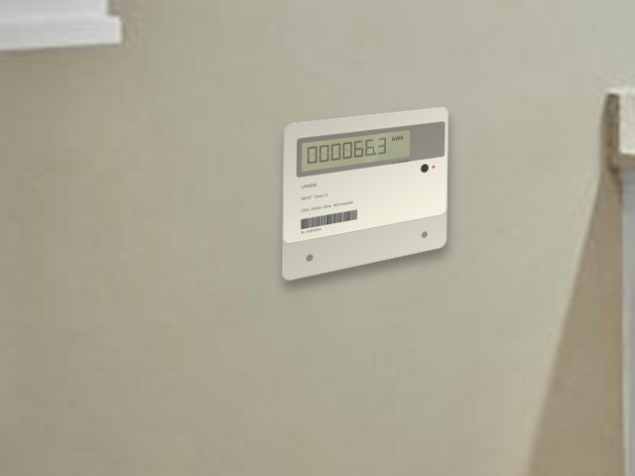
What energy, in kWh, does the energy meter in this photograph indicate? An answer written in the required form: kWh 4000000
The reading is kWh 66.3
